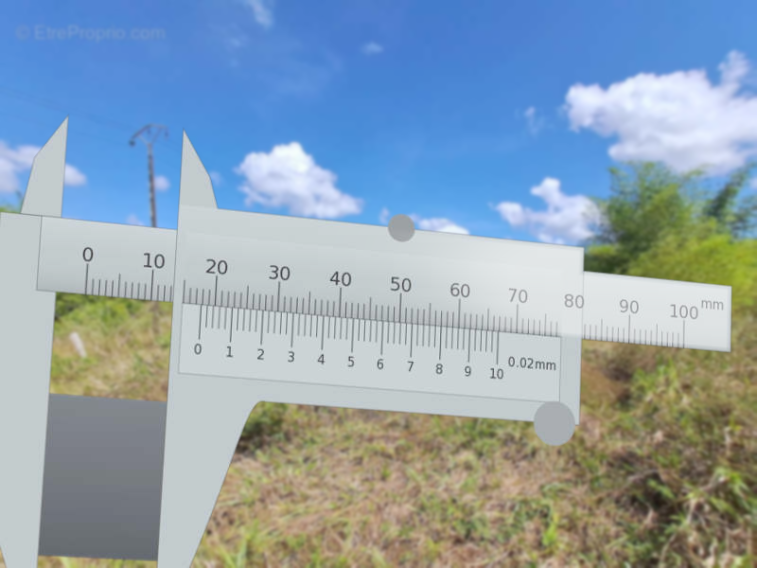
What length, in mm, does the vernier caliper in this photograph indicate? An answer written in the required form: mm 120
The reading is mm 17.8
